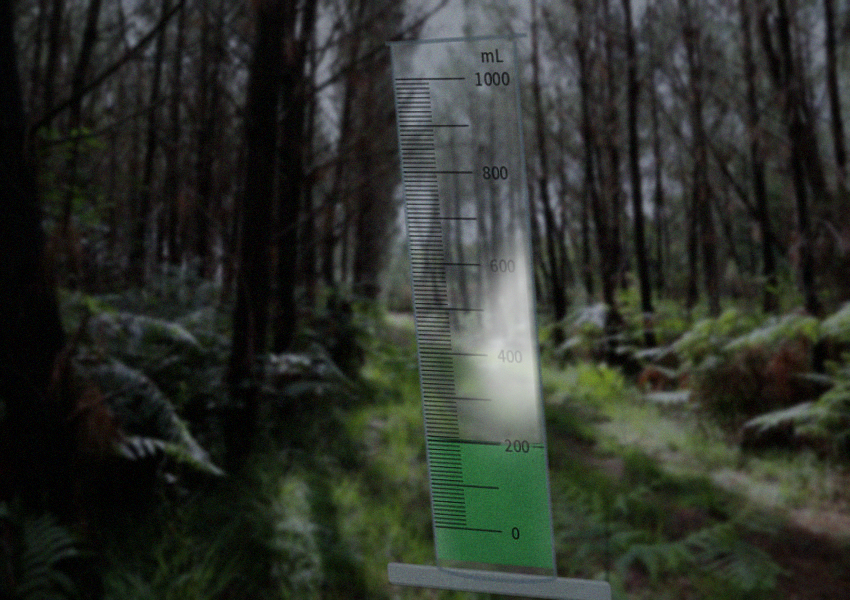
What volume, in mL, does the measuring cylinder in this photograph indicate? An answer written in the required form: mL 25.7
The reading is mL 200
